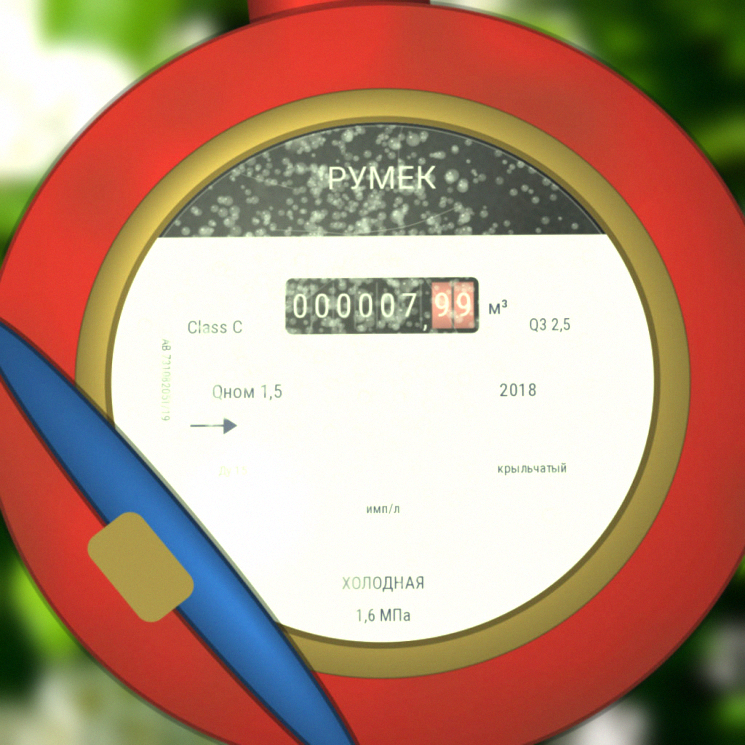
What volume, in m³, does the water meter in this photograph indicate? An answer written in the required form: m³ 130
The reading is m³ 7.99
